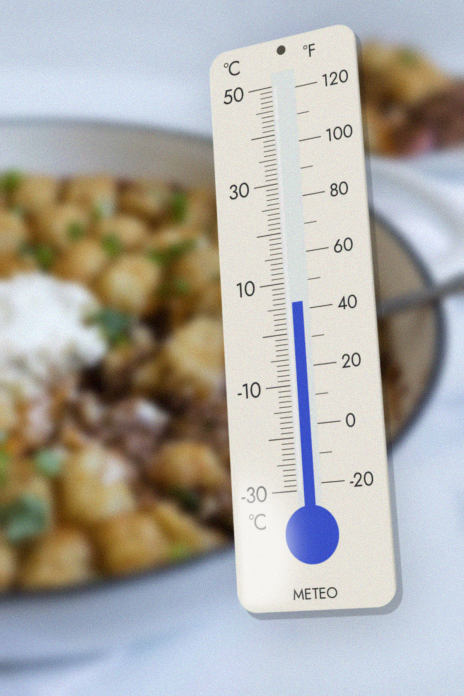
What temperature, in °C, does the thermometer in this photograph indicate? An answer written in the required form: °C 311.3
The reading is °C 6
